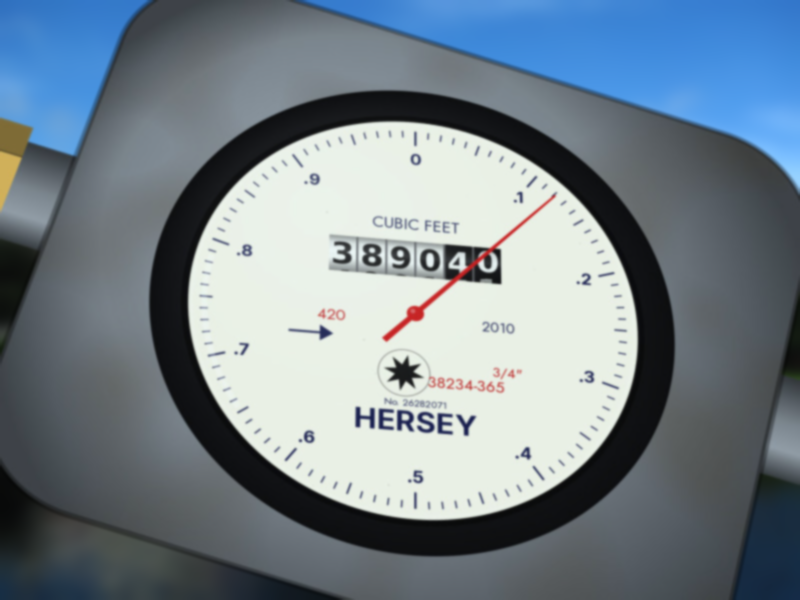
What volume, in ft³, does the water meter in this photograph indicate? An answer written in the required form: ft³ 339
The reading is ft³ 389040.12
